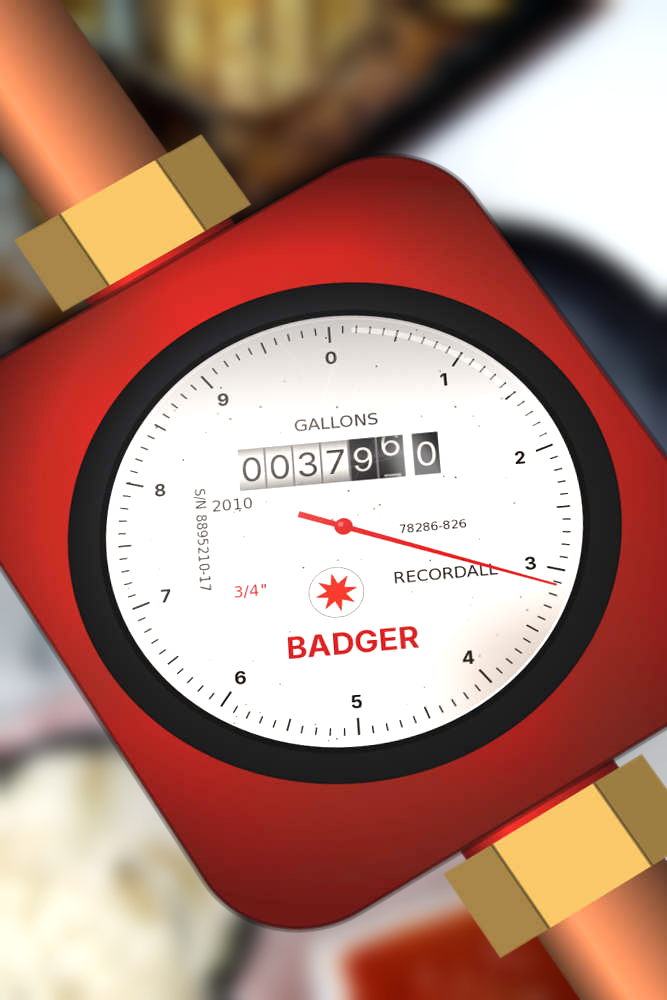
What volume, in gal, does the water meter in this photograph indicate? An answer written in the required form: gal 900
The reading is gal 37963.1
